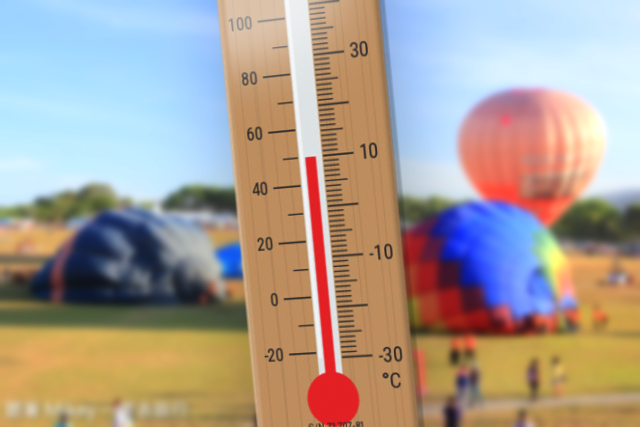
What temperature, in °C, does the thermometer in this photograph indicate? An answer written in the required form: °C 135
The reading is °C 10
